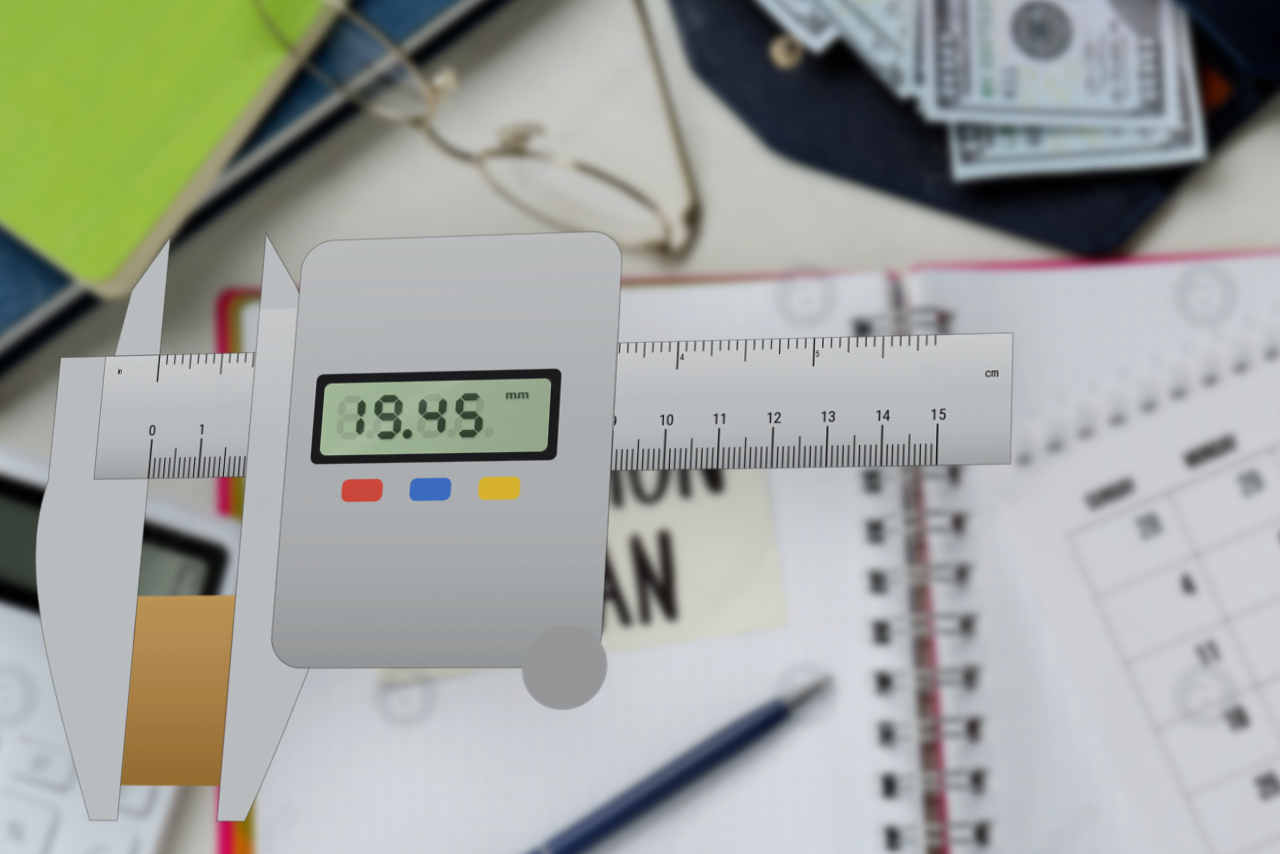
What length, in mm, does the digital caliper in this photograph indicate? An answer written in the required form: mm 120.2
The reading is mm 19.45
